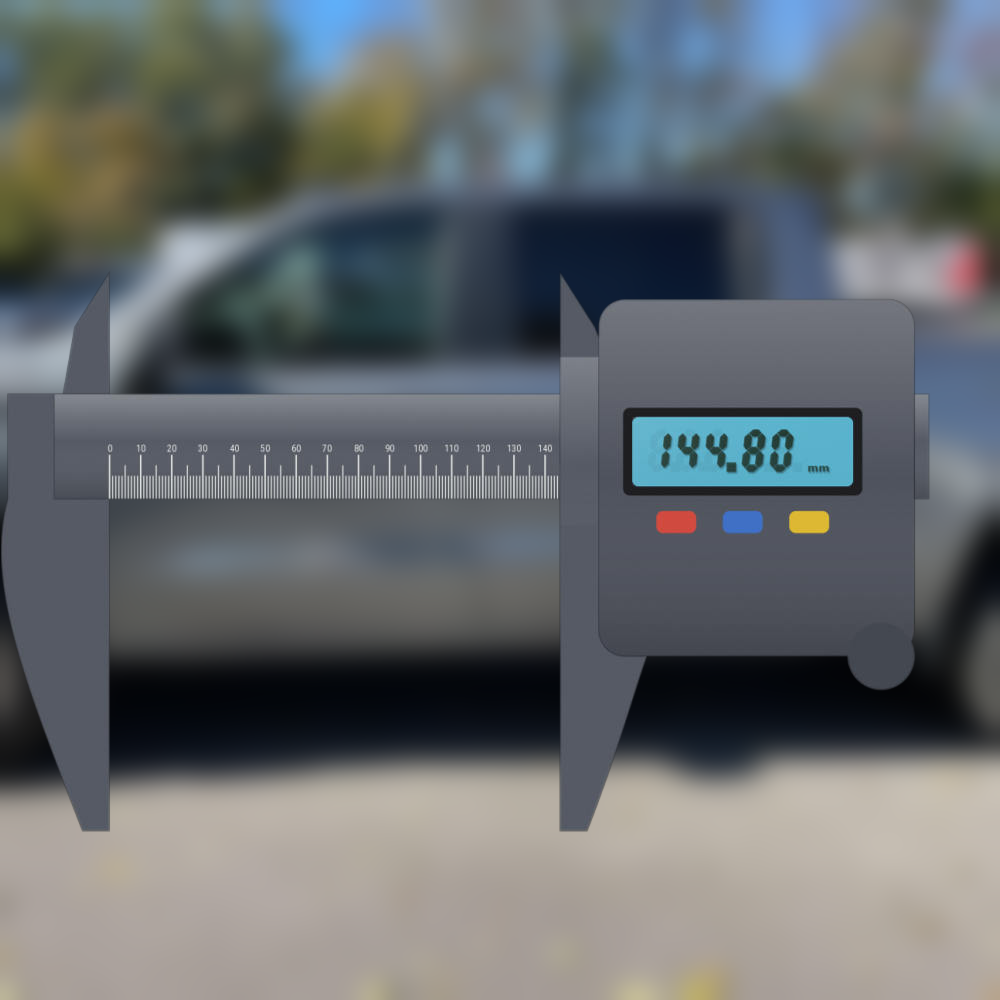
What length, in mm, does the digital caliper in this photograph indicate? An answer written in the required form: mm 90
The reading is mm 144.80
